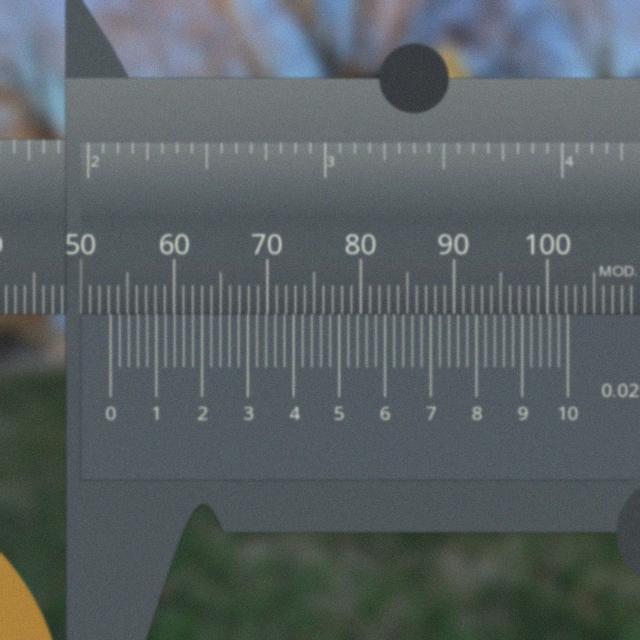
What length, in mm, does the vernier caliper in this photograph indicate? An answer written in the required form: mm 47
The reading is mm 53.2
